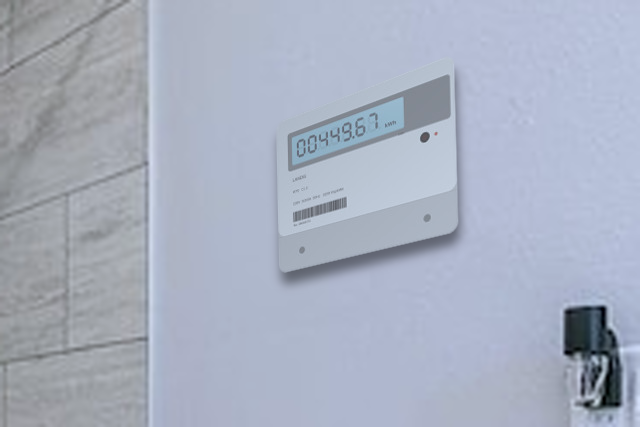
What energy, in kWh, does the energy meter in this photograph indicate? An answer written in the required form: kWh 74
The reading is kWh 449.67
